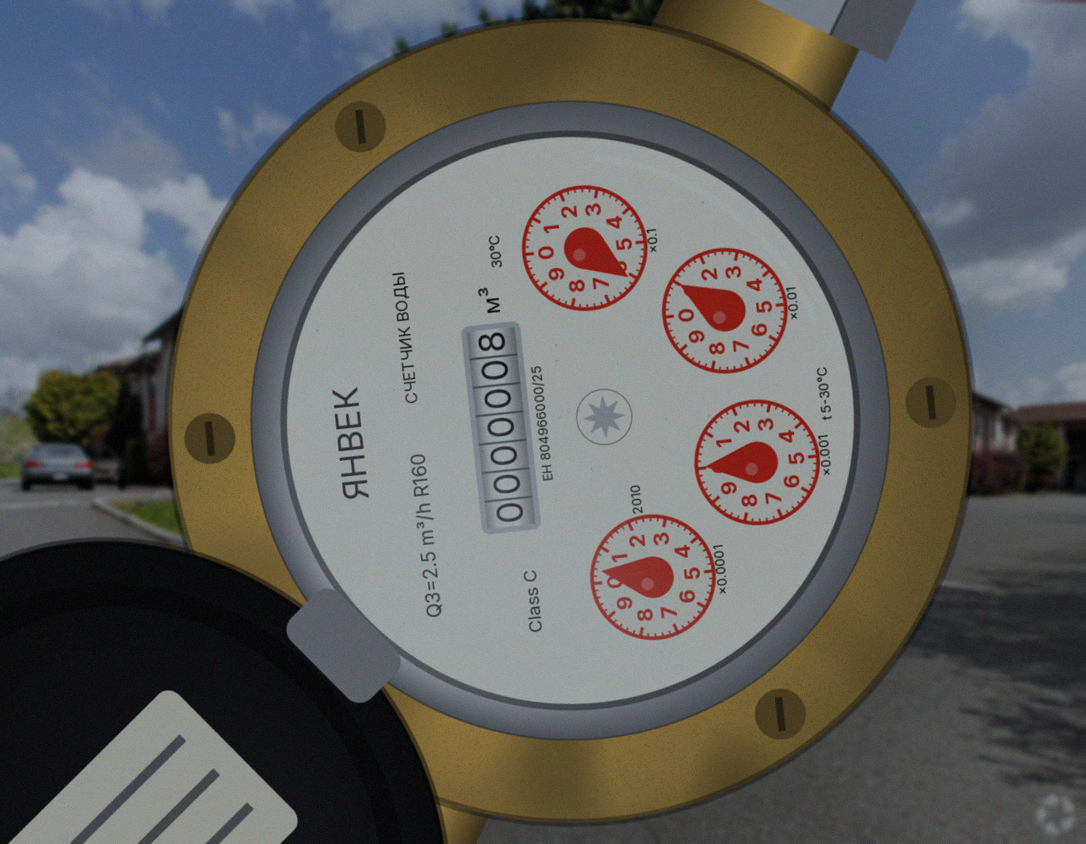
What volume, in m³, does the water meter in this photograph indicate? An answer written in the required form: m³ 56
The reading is m³ 8.6100
